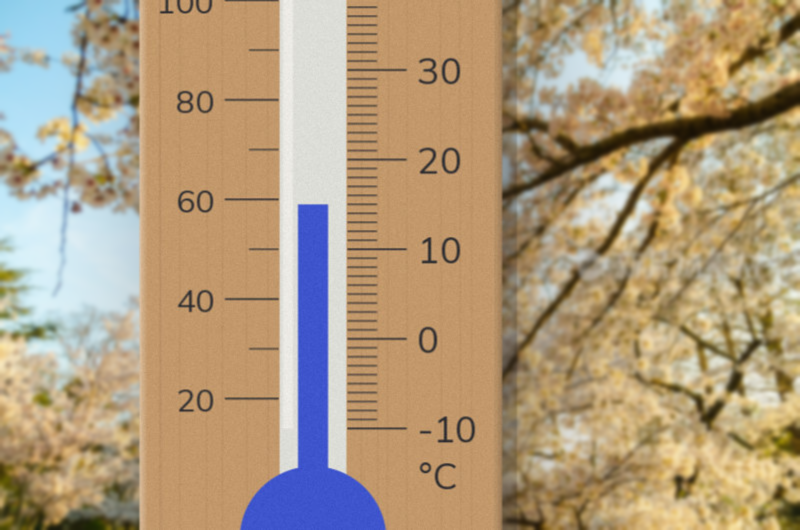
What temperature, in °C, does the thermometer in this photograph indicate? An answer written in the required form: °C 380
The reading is °C 15
